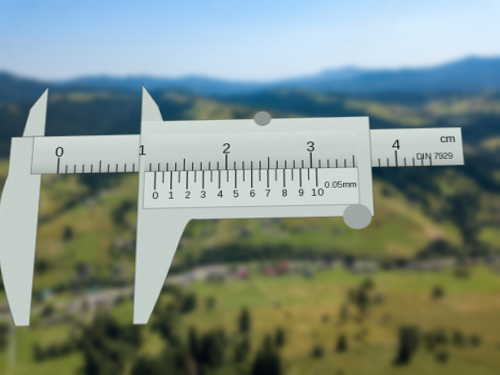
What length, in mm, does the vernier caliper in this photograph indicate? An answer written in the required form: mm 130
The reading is mm 11.6
